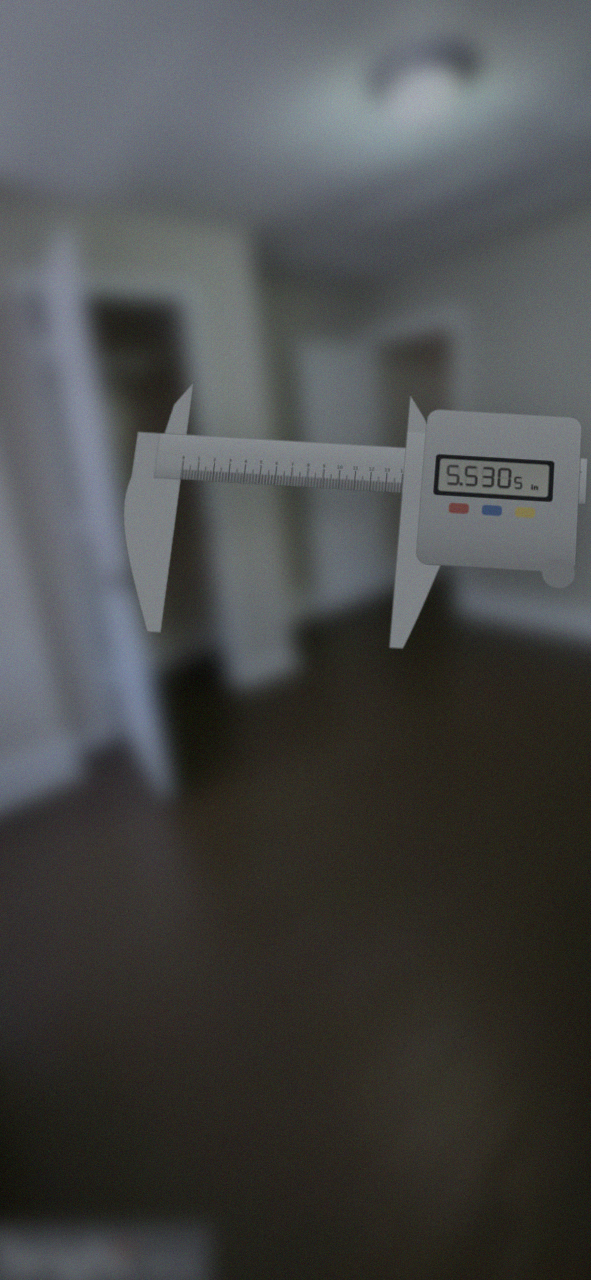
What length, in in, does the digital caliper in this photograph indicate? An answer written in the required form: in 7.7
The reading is in 5.5305
